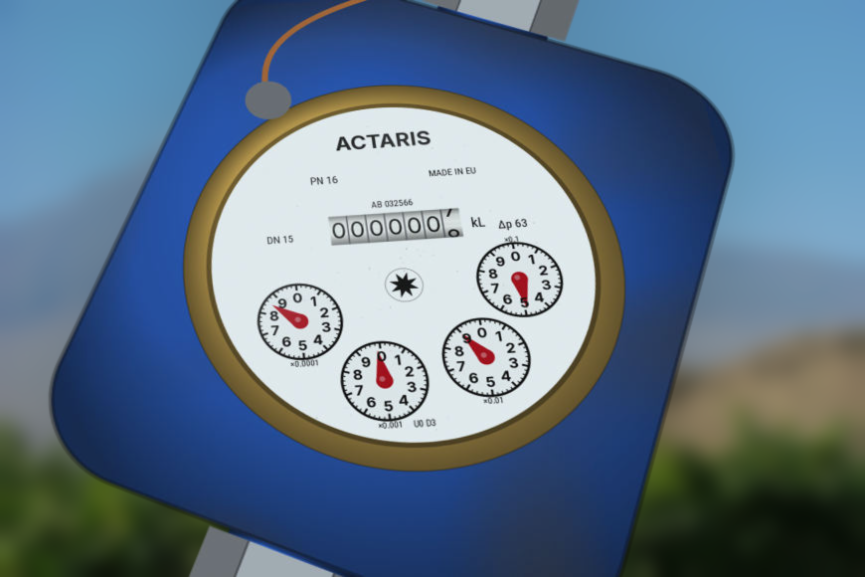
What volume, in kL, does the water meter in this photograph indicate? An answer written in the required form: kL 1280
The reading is kL 7.4898
